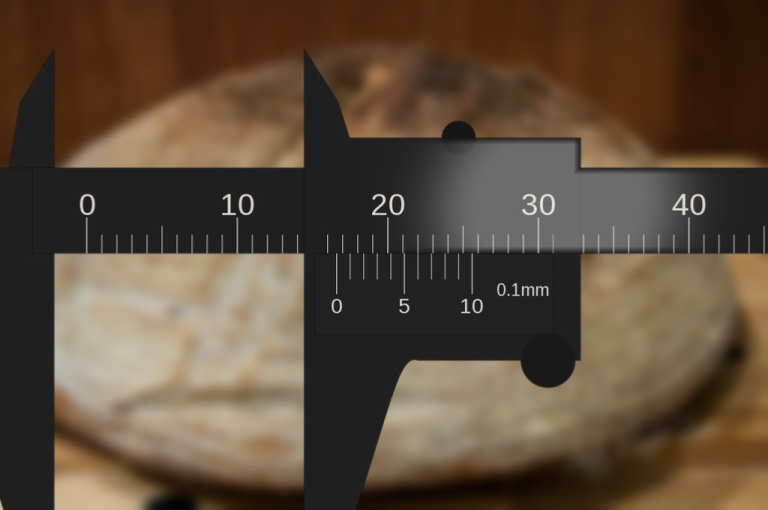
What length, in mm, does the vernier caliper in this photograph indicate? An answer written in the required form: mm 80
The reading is mm 16.6
